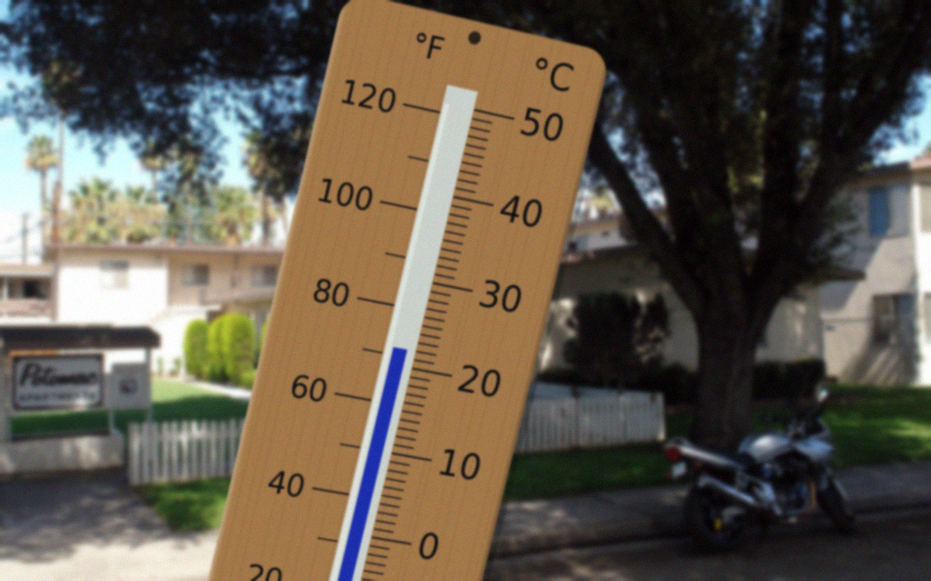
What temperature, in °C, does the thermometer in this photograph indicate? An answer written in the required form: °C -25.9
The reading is °C 22
